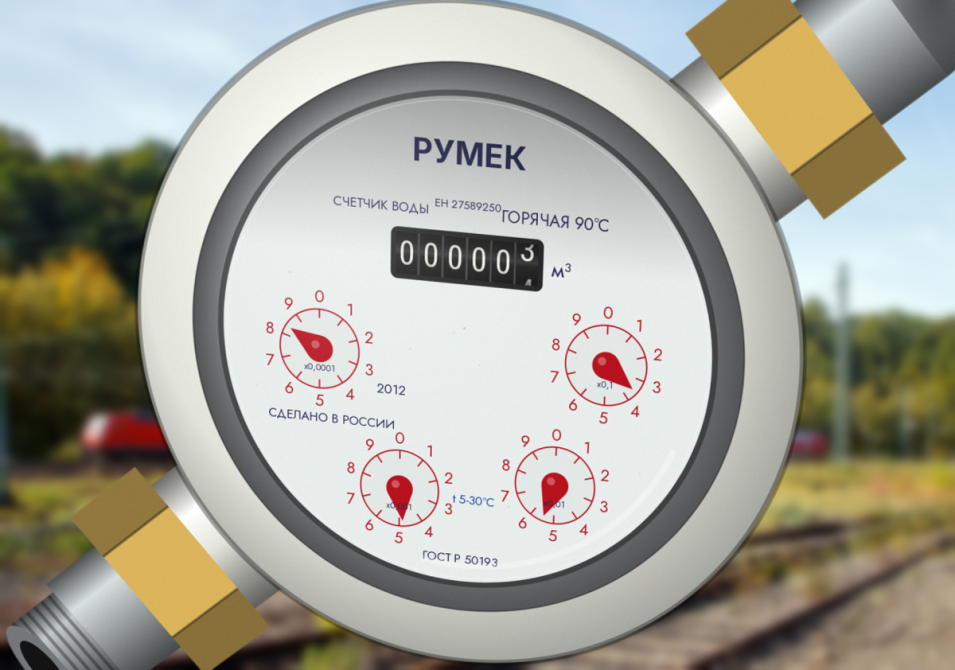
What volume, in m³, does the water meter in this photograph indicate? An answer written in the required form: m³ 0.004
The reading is m³ 3.3548
